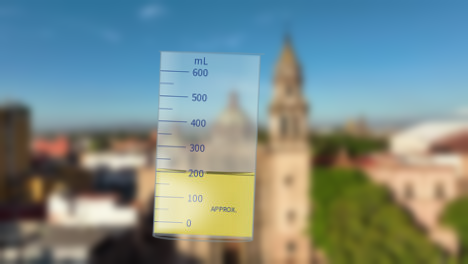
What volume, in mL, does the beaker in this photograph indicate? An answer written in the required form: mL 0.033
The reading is mL 200
